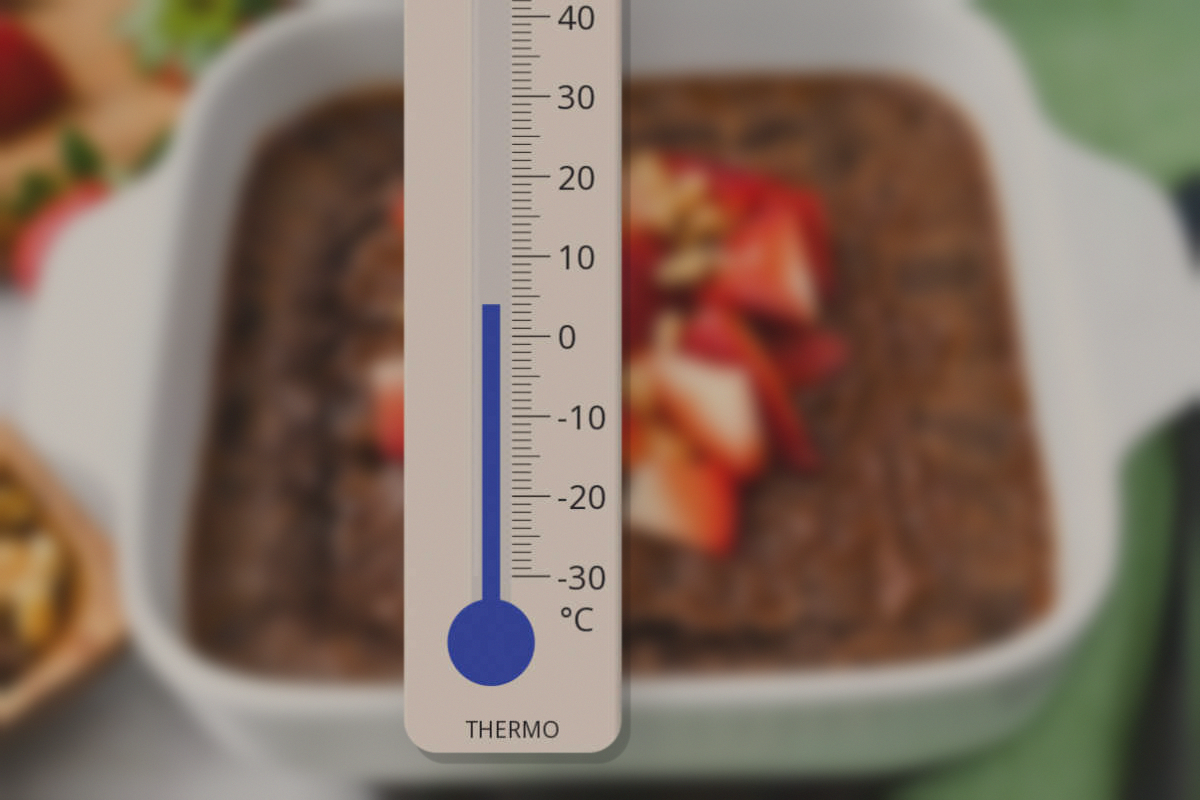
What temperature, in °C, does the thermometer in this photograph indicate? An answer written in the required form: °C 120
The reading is °C 4
